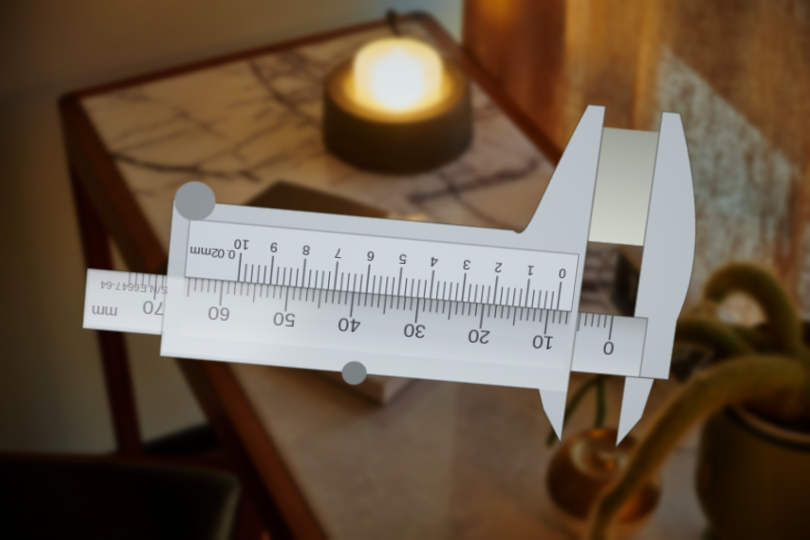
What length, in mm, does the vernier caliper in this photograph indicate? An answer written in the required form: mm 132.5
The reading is mm 8.6
